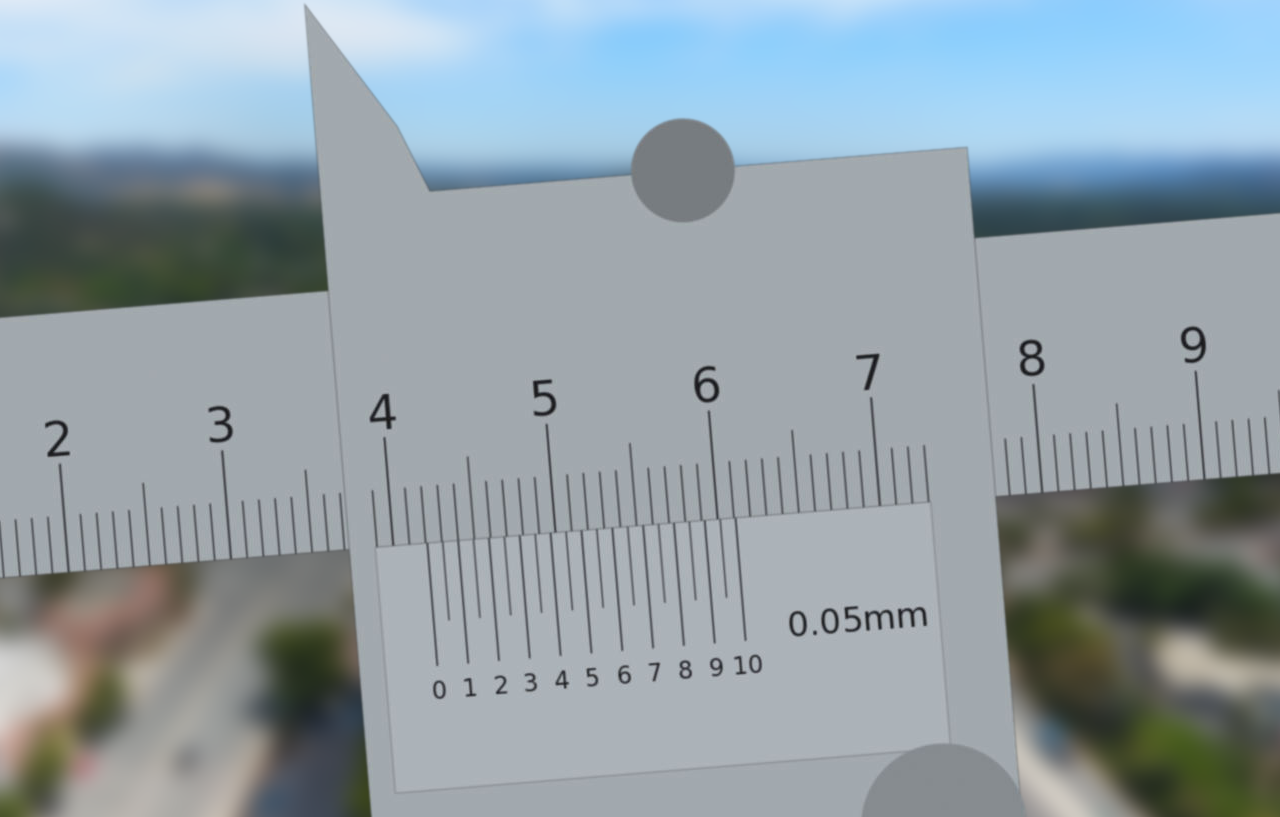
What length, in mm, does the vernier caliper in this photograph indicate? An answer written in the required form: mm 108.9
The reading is mm 42.1
